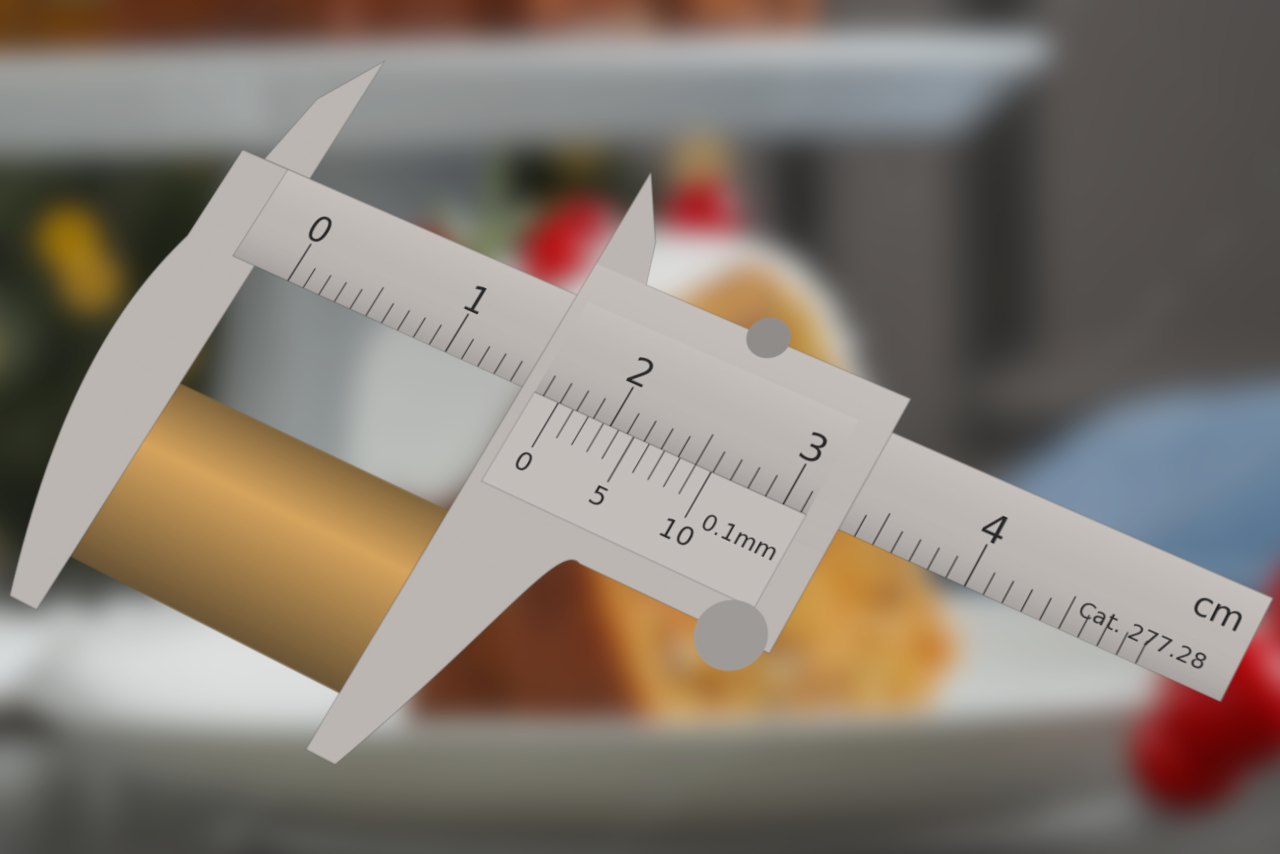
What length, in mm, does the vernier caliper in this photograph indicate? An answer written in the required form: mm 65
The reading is mm 16.9
